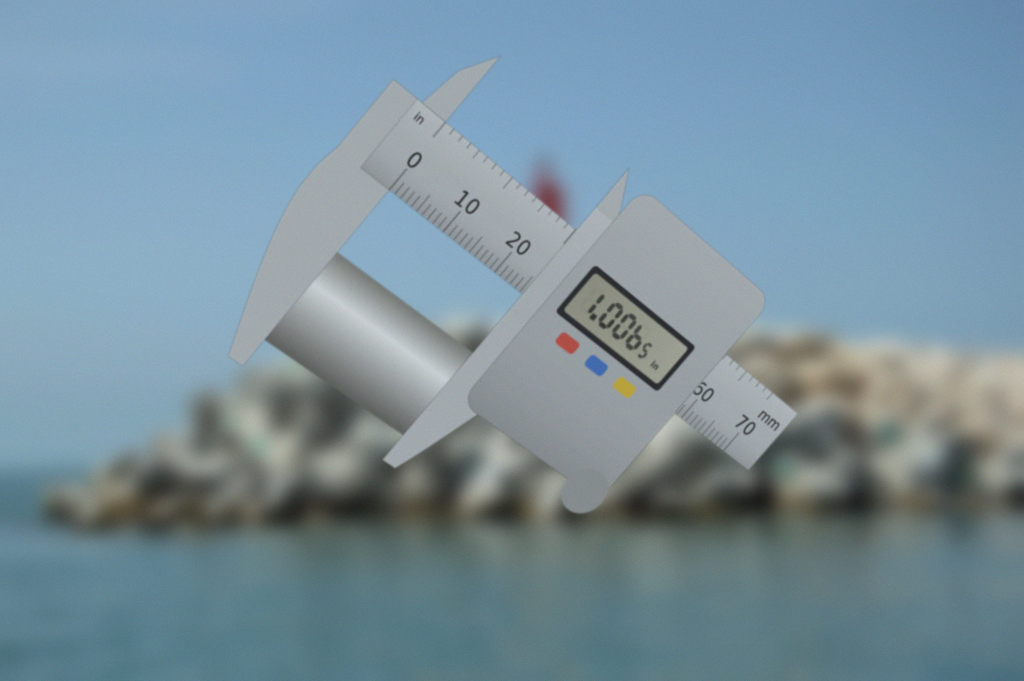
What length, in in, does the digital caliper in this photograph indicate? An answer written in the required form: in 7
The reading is in 1.0065
